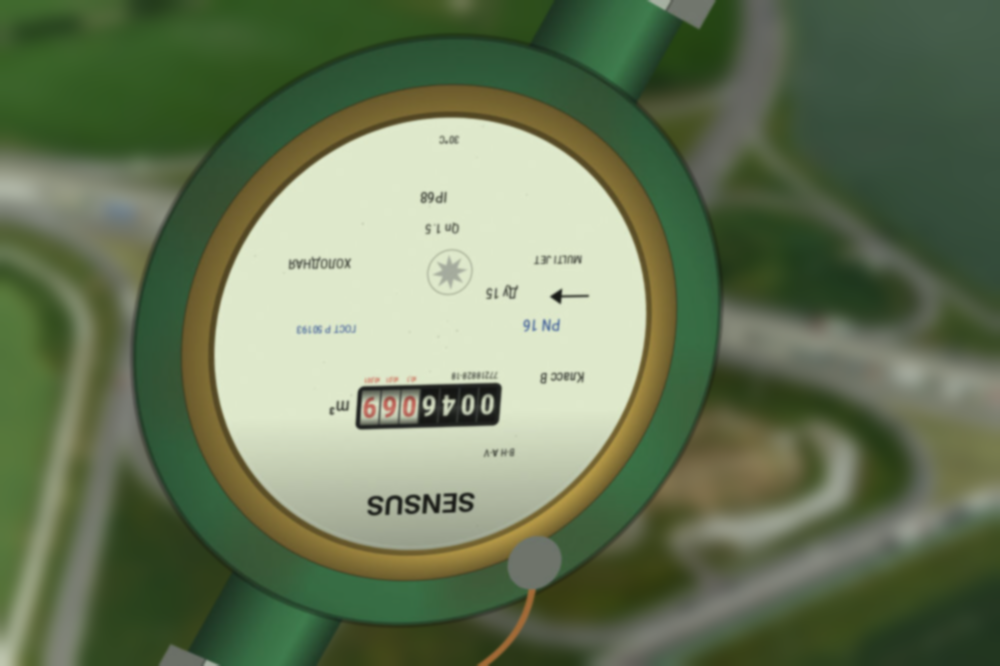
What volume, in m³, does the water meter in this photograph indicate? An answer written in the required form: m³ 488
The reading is m³ 46.069
